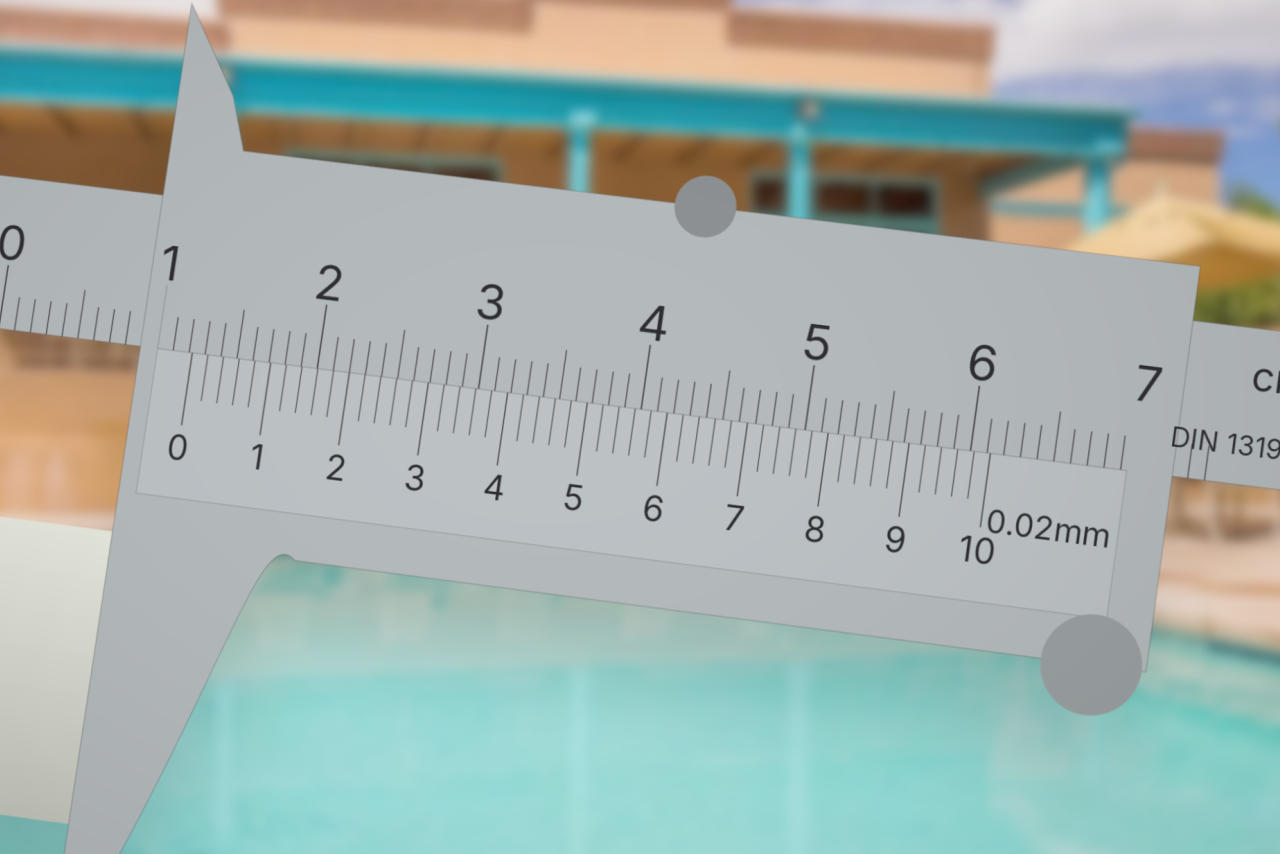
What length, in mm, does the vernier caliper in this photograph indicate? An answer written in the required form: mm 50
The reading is mm 12.2
